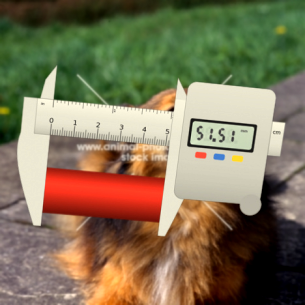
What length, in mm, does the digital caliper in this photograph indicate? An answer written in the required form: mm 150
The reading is mm 51.51
